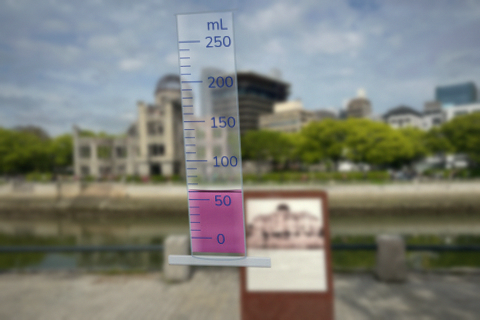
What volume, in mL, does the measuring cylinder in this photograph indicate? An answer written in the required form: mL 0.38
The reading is mL 60
